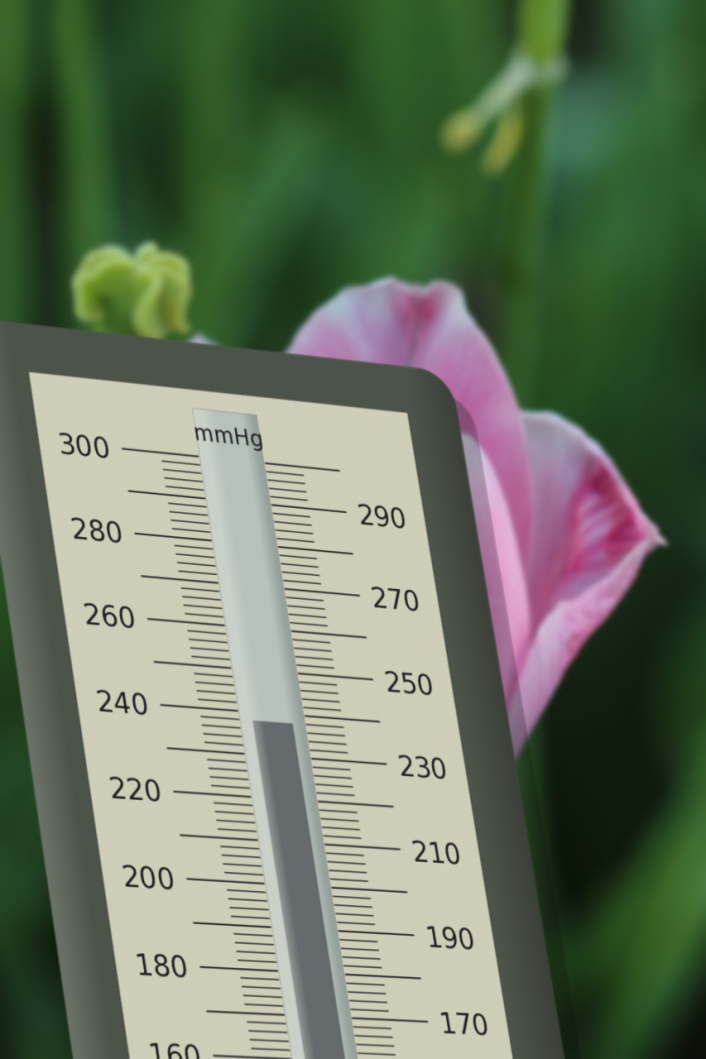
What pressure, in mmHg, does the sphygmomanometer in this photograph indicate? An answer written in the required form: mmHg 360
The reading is mmHg 238
